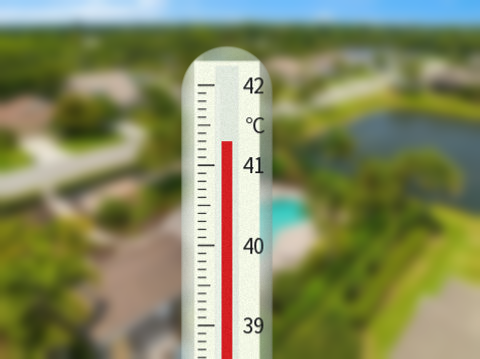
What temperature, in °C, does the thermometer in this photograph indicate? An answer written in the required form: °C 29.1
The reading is °C 41.3
